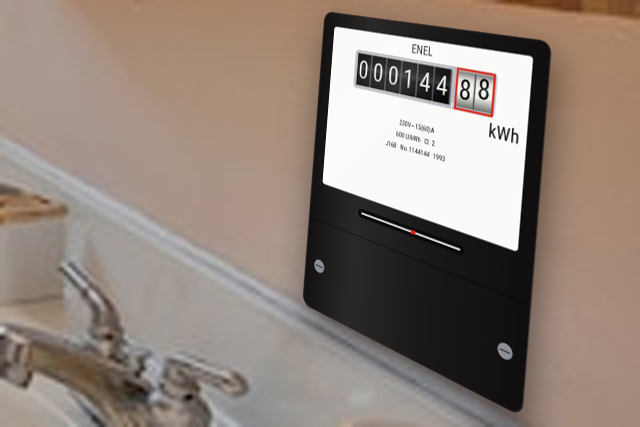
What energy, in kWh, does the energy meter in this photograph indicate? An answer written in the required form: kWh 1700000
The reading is kWh 144.88
